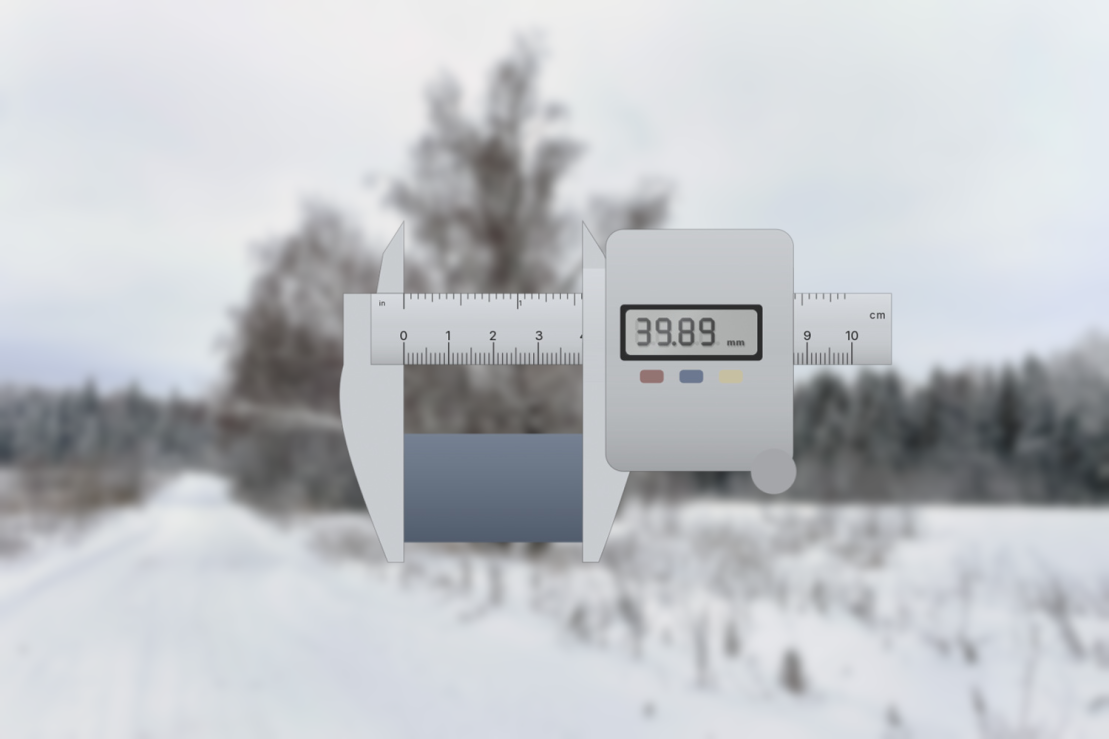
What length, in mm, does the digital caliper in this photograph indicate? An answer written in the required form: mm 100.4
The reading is mm 39.89
